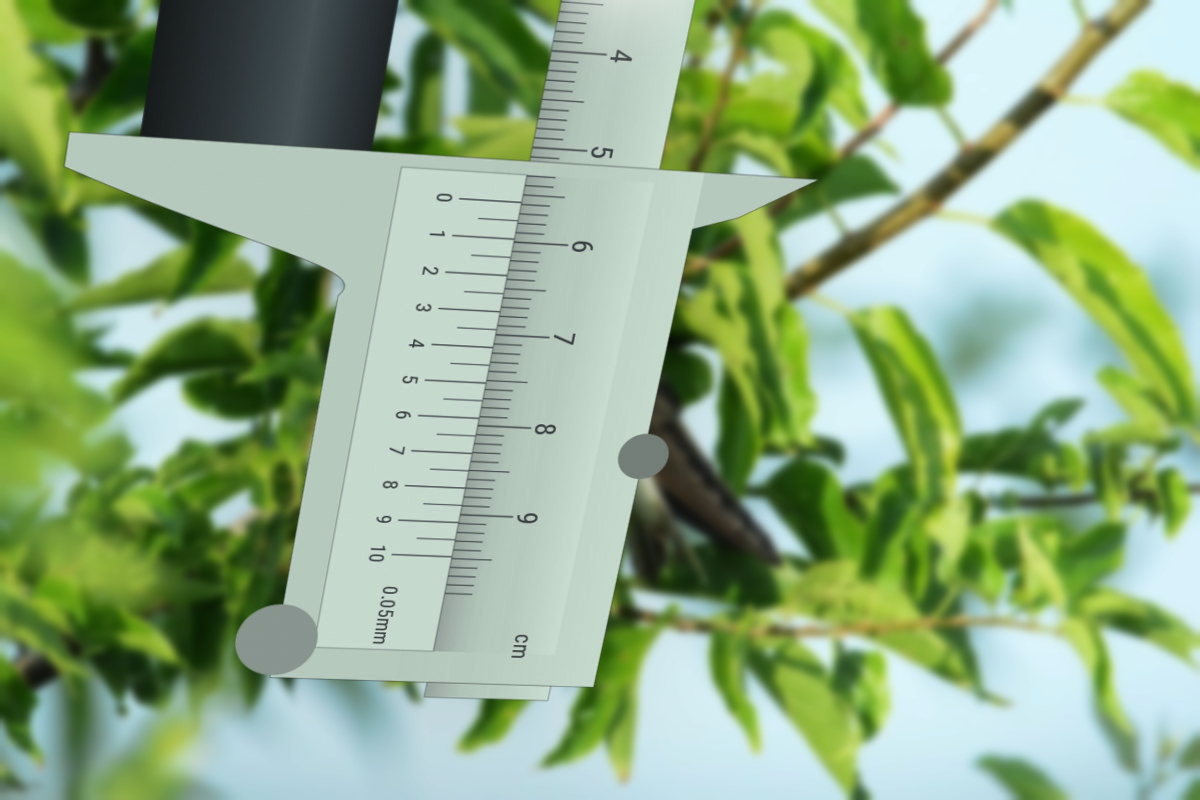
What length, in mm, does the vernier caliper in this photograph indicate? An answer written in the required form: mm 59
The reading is mm 55.8
